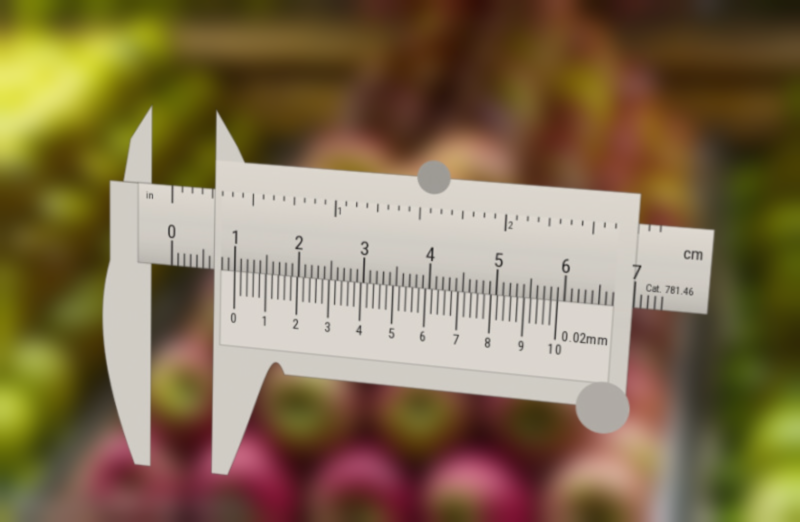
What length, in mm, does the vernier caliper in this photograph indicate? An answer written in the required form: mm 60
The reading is mm 10.0
